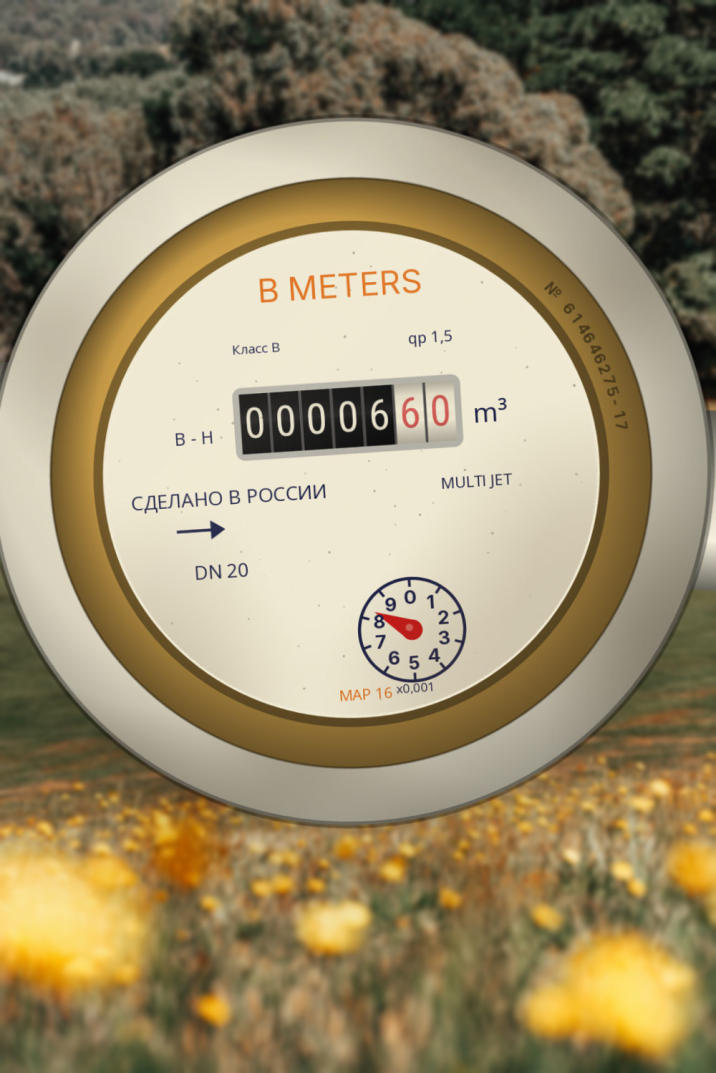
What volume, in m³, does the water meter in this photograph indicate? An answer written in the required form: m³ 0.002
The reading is m³ 6.608
